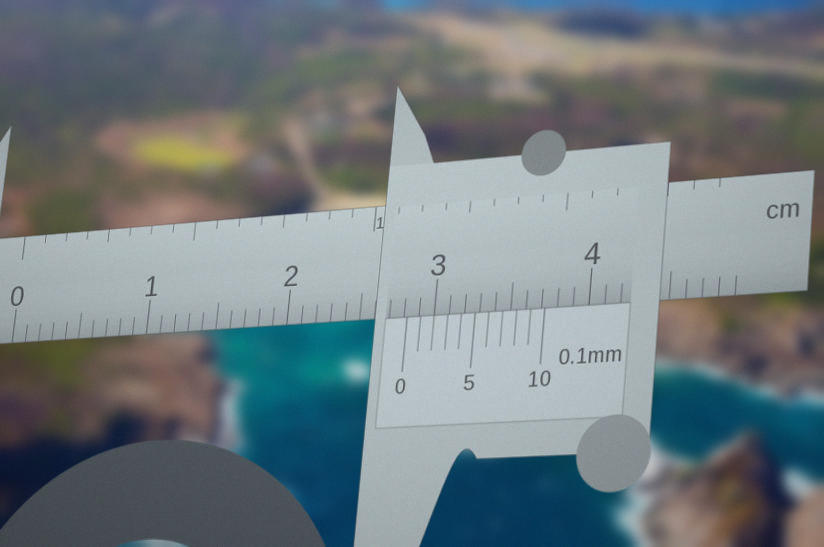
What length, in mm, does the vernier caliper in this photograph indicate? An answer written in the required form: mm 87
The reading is mm 28.2
